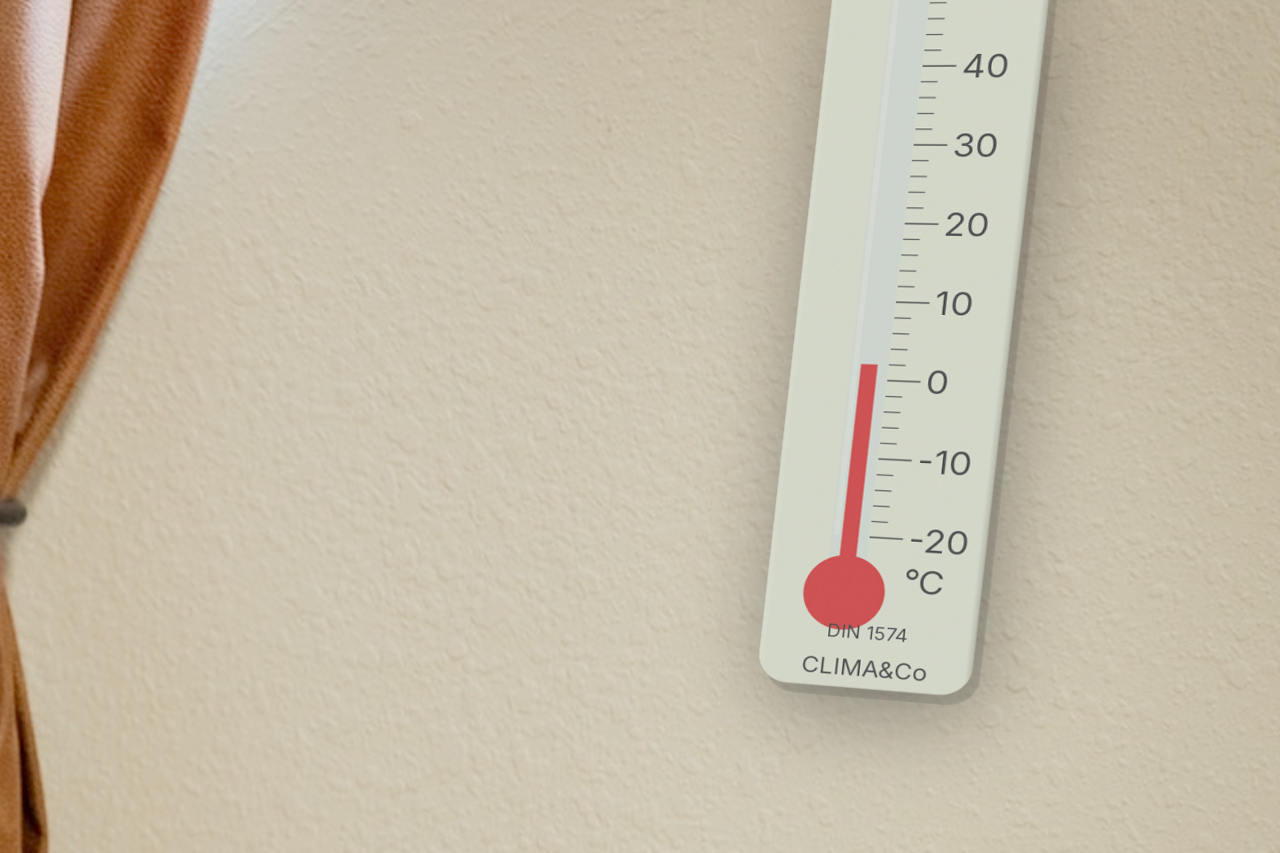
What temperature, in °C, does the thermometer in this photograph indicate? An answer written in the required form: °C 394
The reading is °C 2
